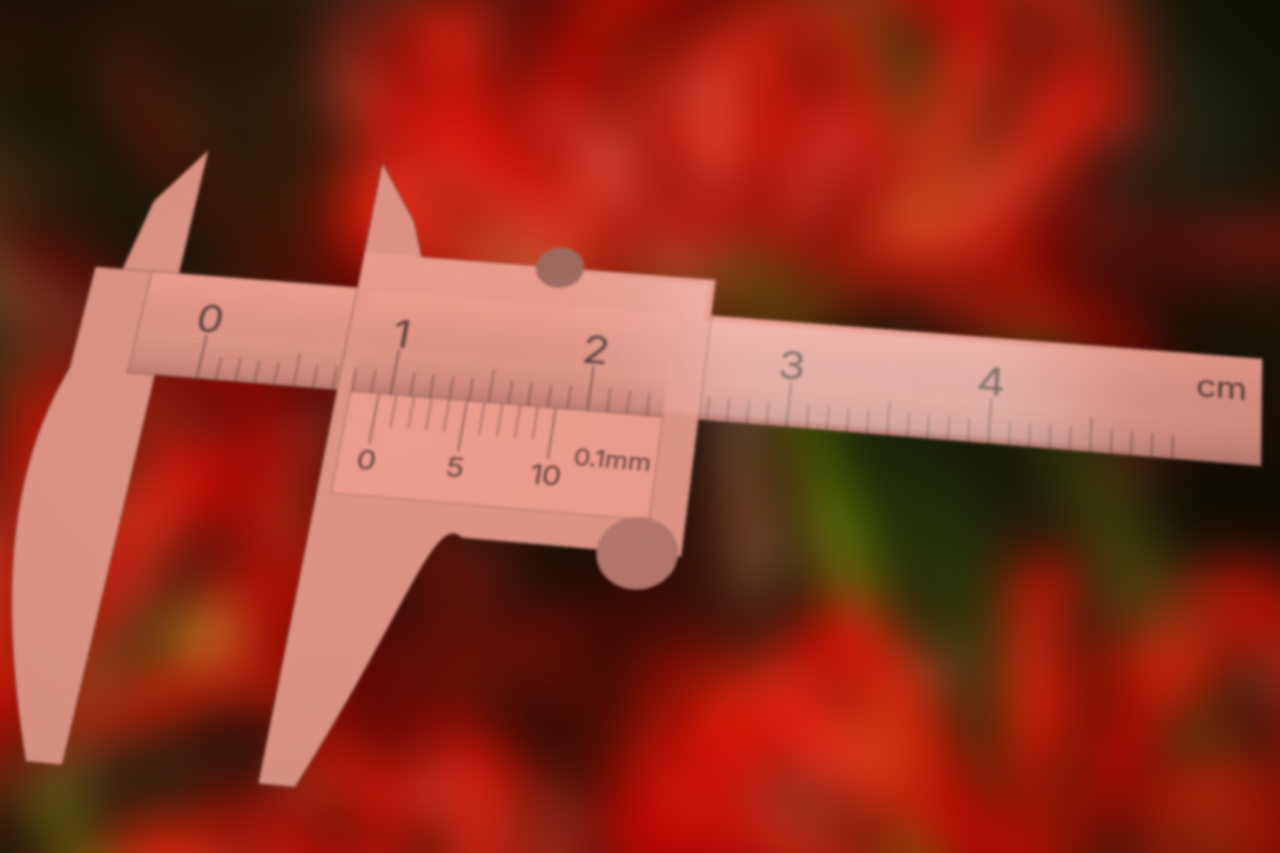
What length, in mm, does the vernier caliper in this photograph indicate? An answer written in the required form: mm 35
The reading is mm 9.4
